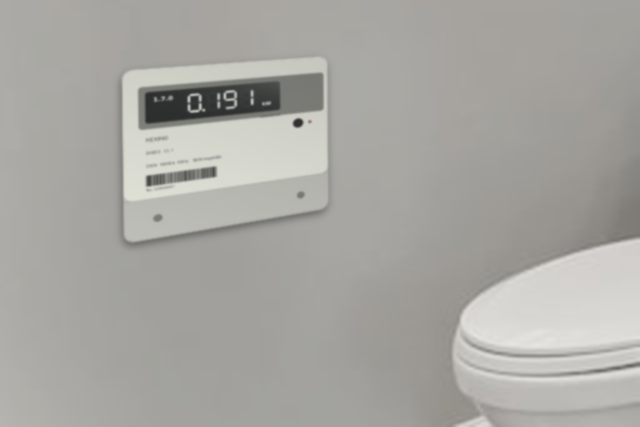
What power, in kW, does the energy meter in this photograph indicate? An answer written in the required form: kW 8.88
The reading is kW 0.191
